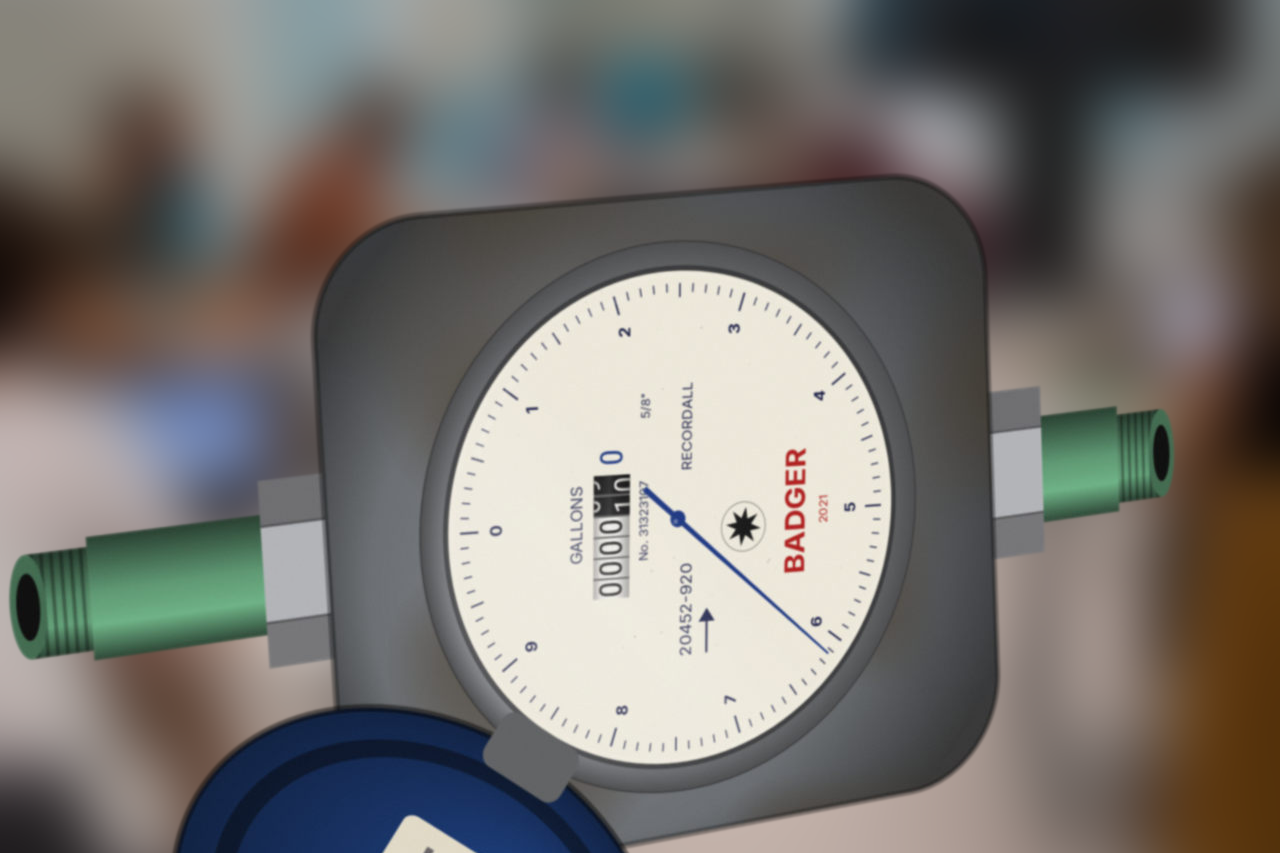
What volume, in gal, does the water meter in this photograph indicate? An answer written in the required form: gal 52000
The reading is gal 96.1
